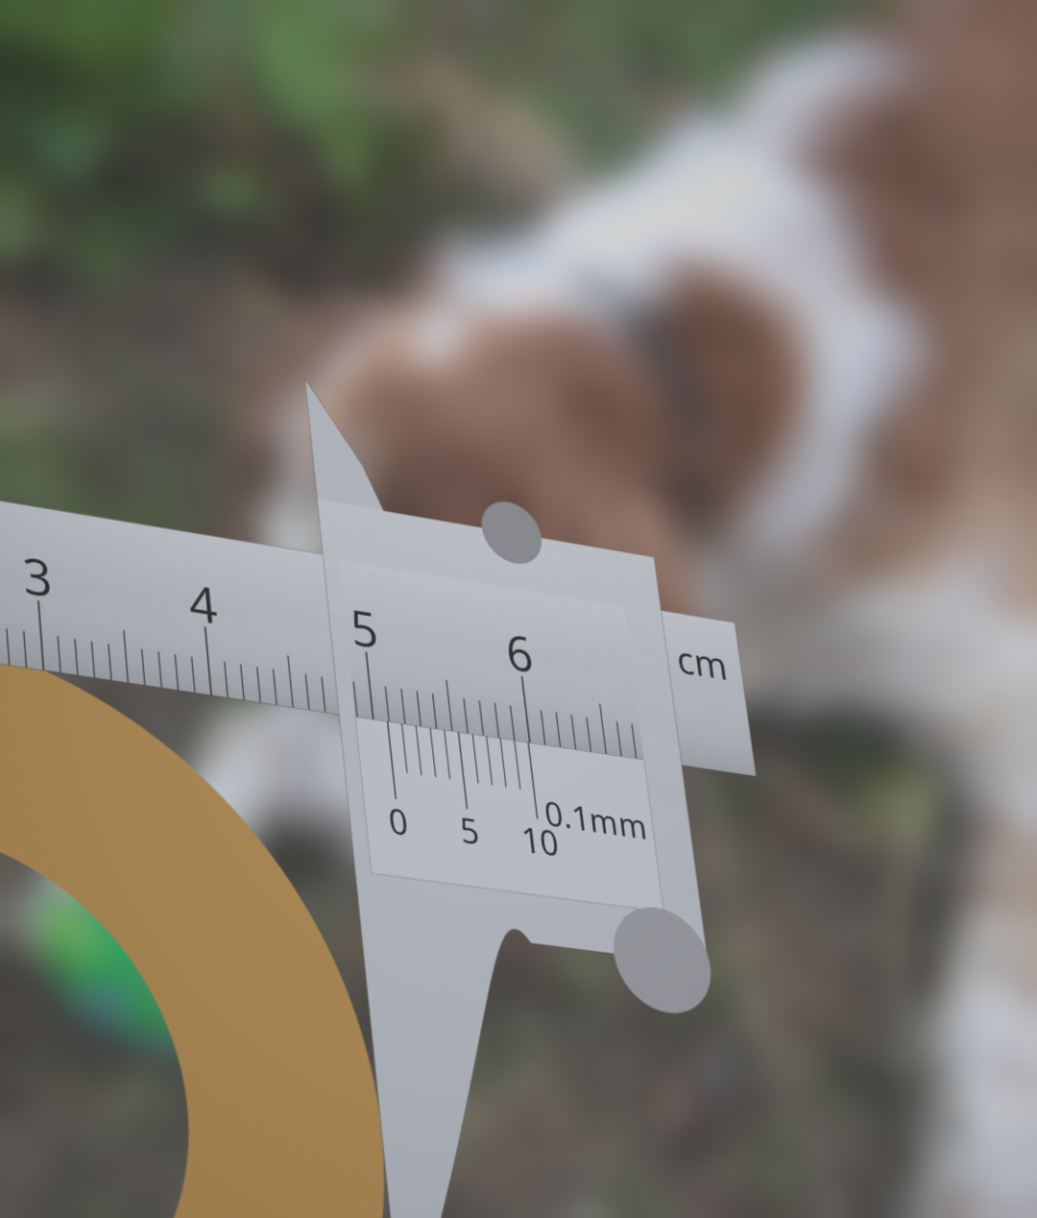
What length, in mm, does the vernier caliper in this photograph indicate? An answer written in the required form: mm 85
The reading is mm 50.9
